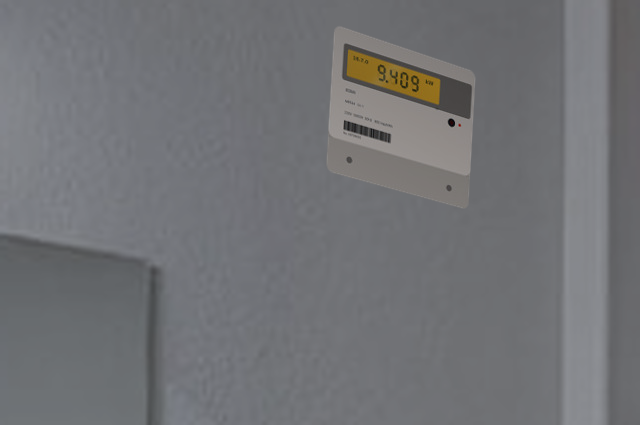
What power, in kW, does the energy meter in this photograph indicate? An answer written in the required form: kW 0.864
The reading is kW 9.409
